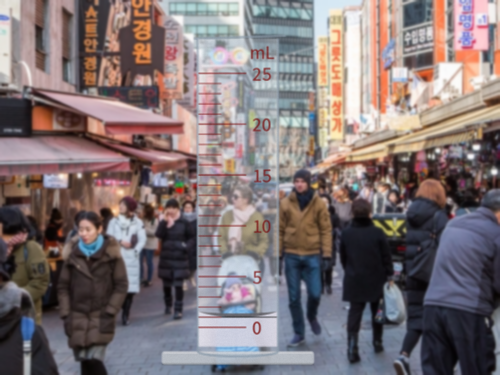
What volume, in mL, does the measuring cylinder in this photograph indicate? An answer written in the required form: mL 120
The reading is mL 1
